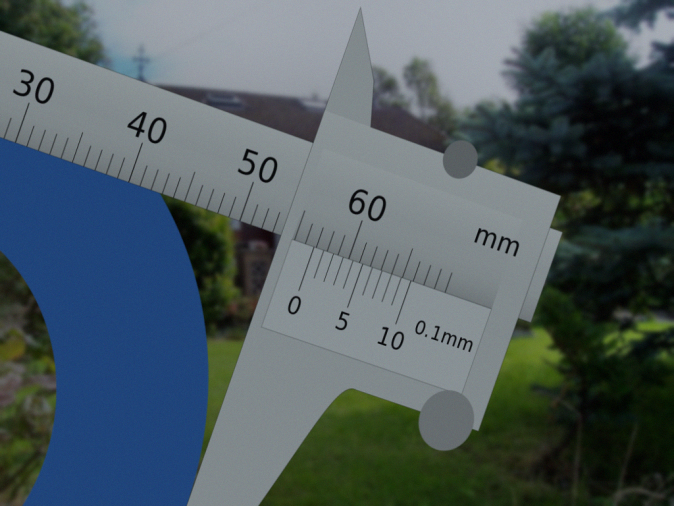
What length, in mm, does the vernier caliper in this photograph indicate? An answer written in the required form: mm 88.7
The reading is mm 56.8
